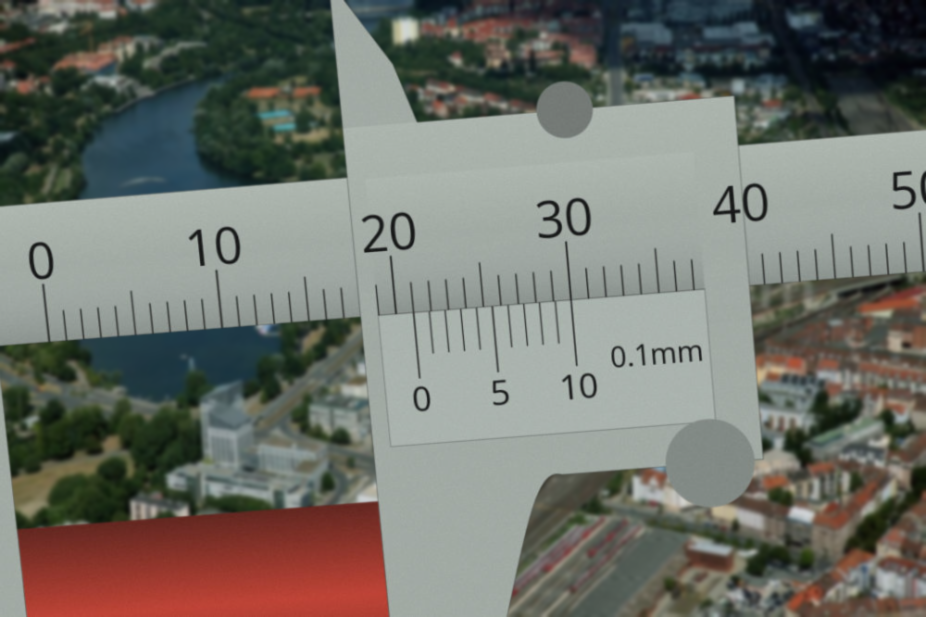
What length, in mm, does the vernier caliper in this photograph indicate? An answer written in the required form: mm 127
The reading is mm 21.0
